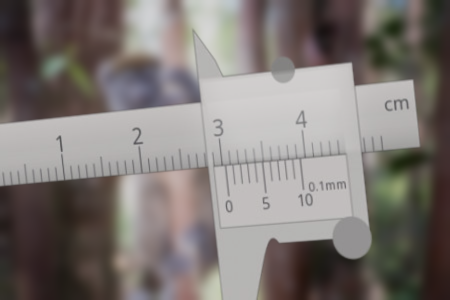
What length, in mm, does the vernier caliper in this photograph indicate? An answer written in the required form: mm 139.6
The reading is mm 30.4
